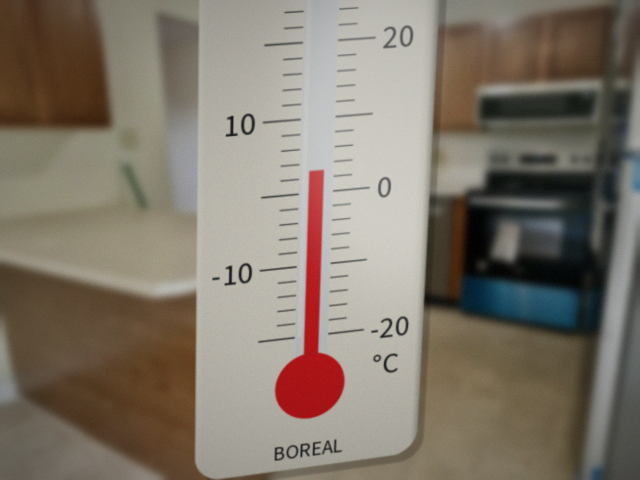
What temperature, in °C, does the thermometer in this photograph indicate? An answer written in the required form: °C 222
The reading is °C 3
